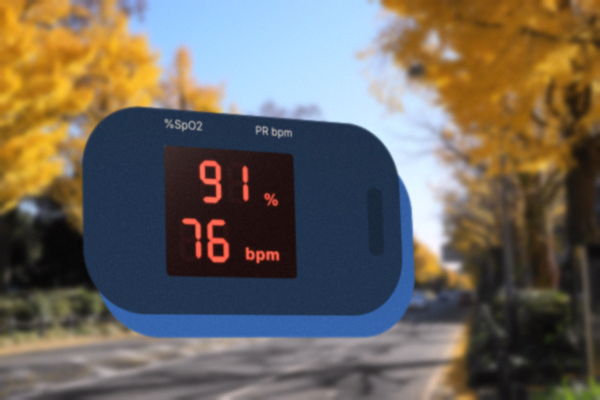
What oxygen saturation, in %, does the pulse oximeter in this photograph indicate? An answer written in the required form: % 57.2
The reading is % 91
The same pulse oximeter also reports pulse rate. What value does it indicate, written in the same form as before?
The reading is bpm 76
